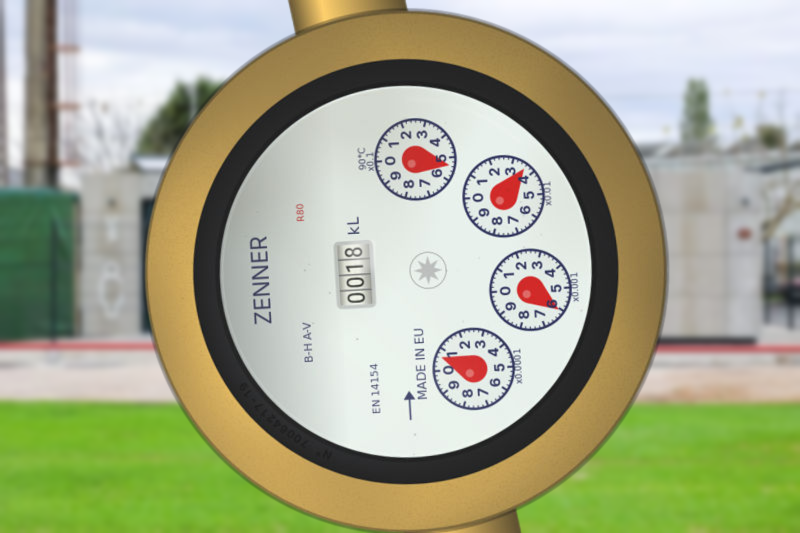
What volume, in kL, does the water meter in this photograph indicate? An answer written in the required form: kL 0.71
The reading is kL 18.5360
